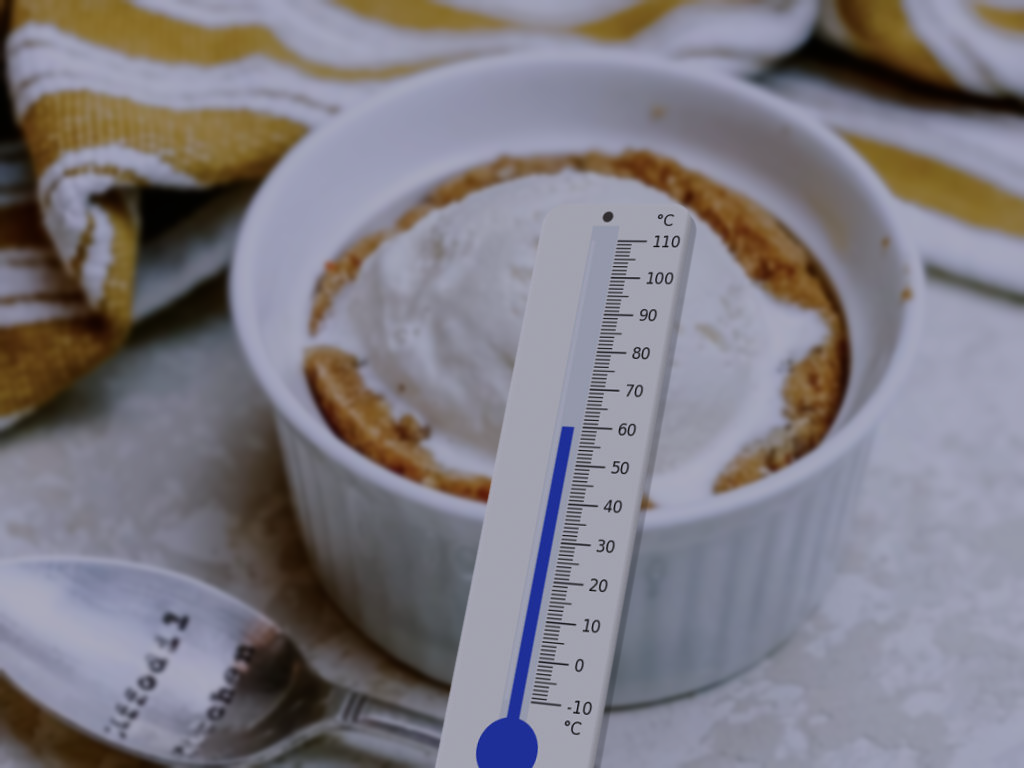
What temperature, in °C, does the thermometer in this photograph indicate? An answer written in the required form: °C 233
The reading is °C 60
